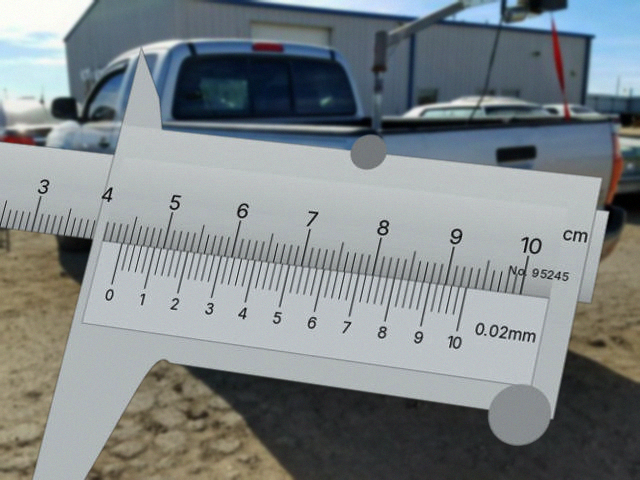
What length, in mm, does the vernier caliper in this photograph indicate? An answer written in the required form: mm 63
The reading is mm 43.8
